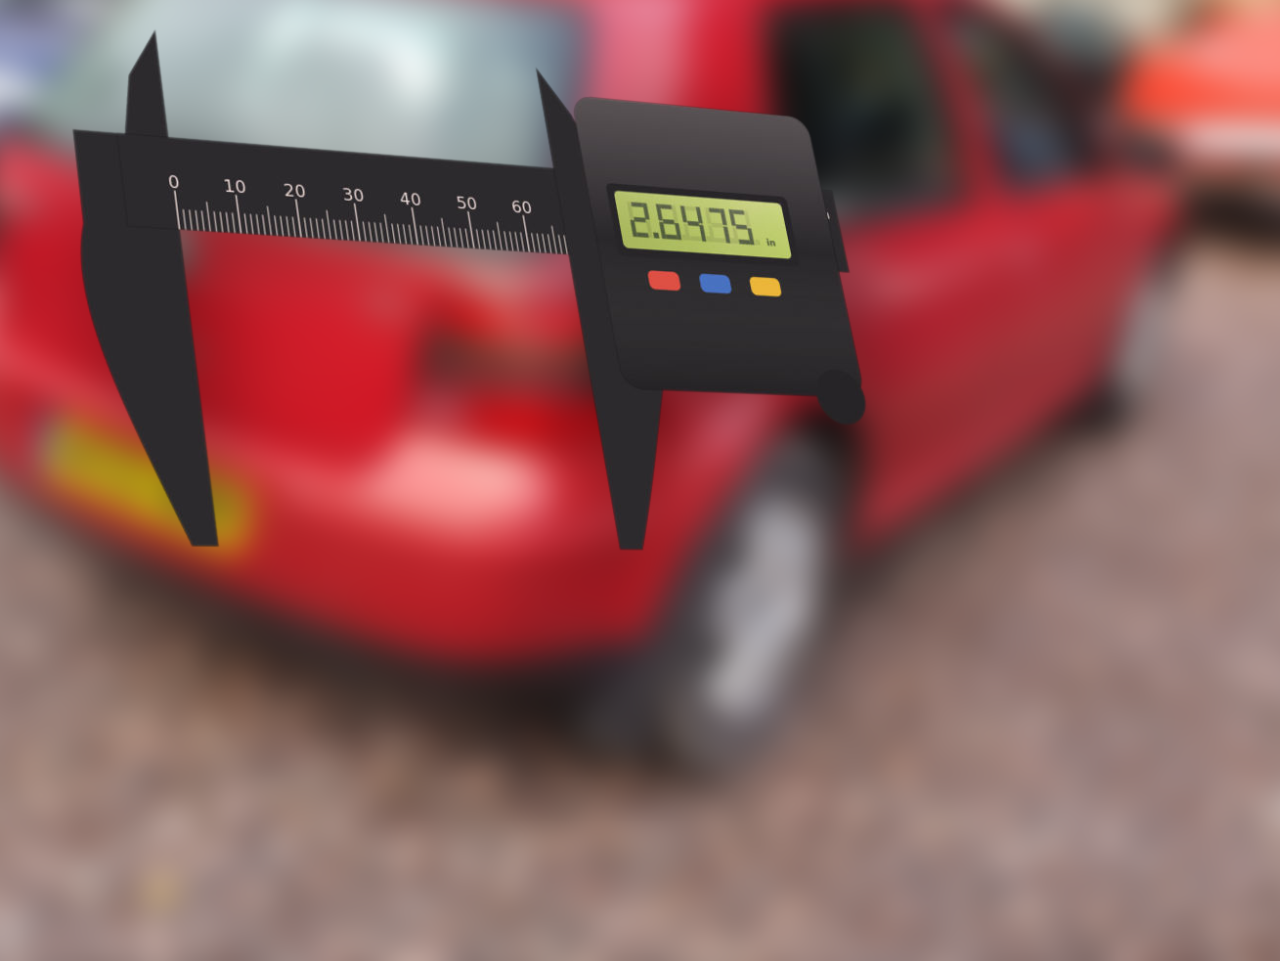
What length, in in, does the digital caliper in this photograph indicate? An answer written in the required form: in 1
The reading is in 2.6475
